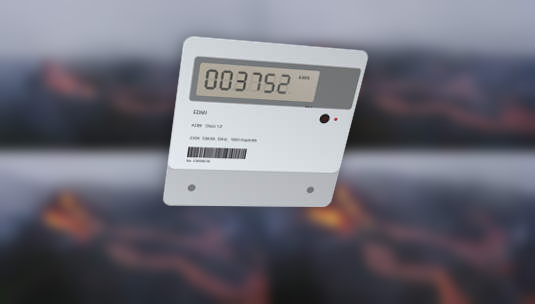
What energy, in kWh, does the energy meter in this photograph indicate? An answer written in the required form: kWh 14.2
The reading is kWh 3752
